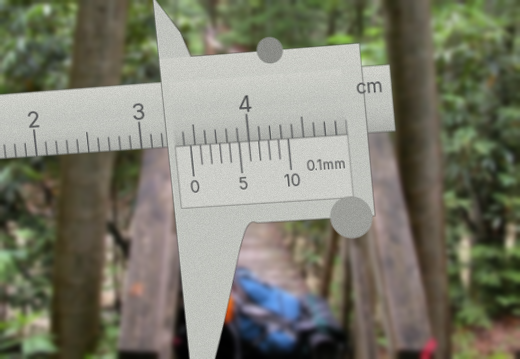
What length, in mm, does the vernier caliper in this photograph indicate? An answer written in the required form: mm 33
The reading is mm 34.6
